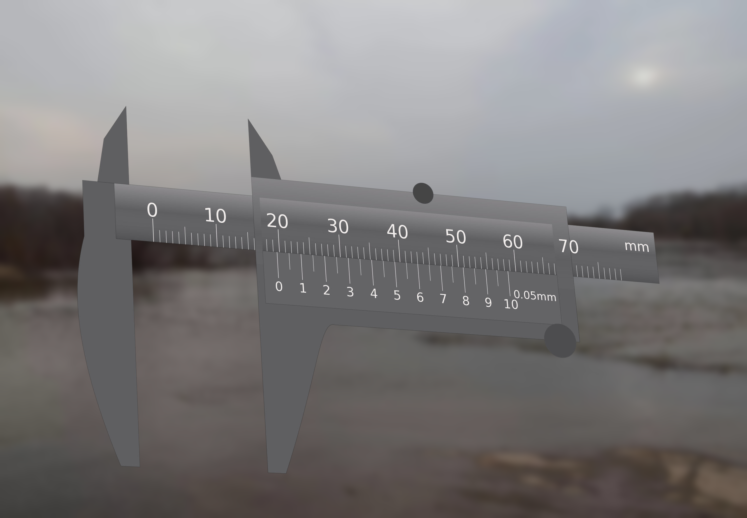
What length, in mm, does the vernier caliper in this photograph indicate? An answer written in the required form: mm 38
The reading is mm 19.6
